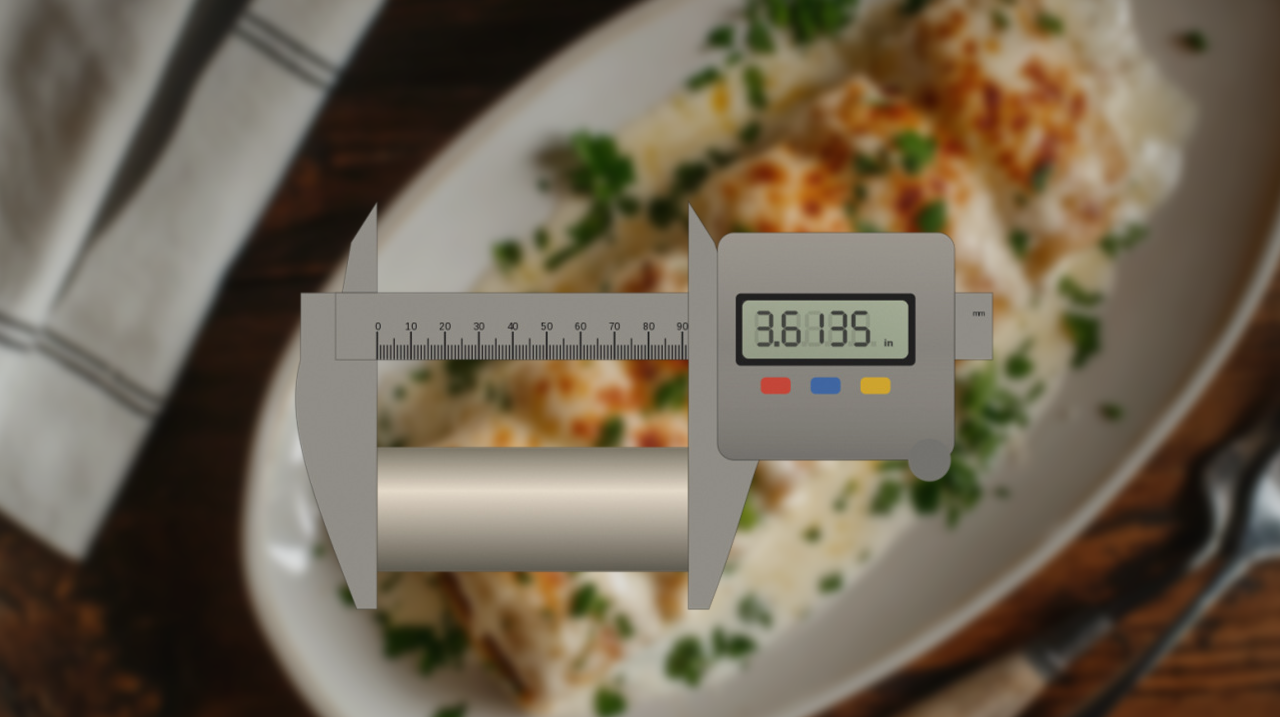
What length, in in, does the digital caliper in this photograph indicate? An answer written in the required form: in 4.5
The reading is in 3.6135
